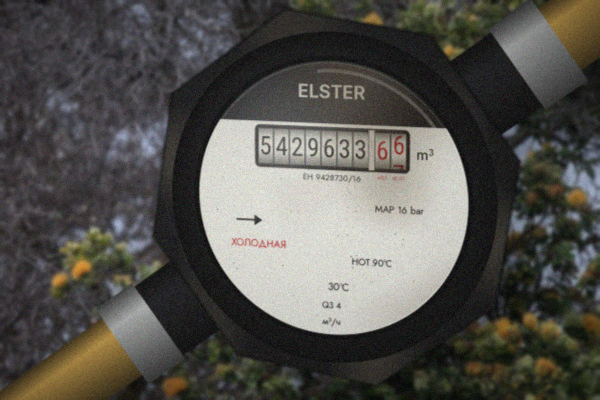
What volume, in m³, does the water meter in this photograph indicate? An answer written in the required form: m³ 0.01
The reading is m³ 5429633.66
